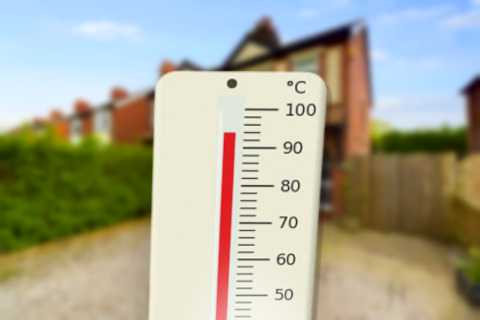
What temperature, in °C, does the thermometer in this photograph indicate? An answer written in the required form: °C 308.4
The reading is °C 94
